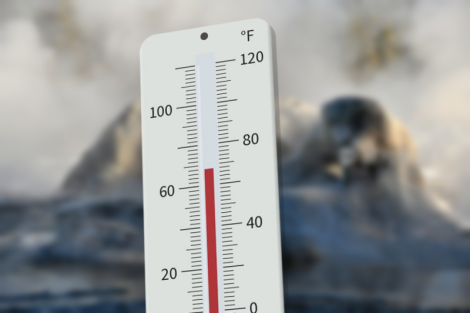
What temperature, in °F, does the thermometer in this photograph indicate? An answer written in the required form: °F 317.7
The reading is °F 68
